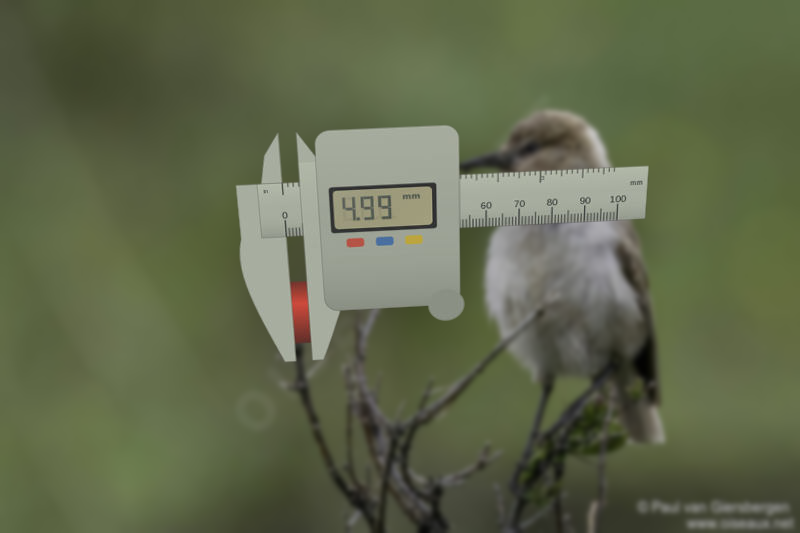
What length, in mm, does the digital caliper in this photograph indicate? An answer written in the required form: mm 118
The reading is mm 4.99
